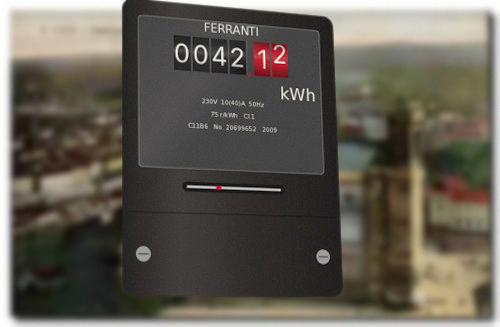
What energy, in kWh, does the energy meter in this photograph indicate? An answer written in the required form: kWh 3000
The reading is kWh 42.12
